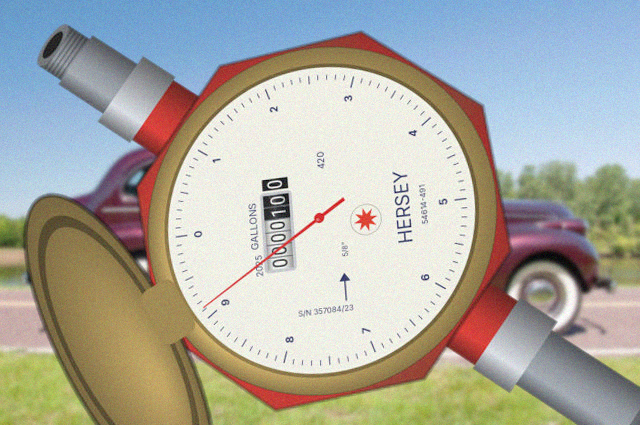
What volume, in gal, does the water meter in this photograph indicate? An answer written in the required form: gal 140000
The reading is gal 99.1
